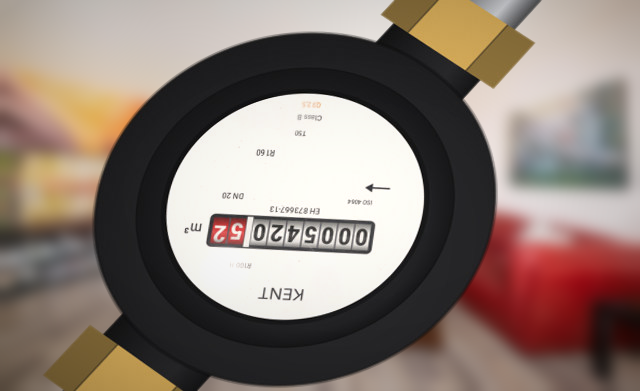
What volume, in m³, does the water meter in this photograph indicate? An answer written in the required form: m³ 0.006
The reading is m³ 5420.52
